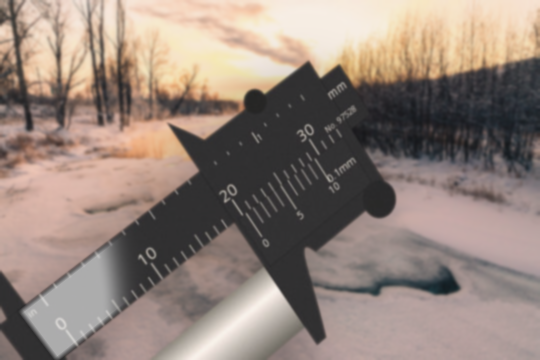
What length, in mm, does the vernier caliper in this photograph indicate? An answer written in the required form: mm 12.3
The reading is mm 20.4
